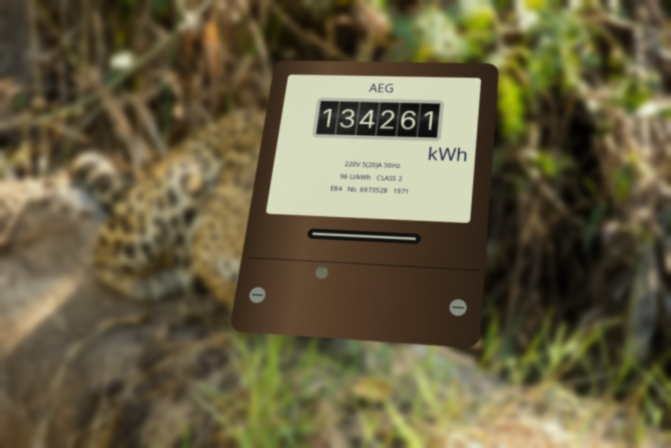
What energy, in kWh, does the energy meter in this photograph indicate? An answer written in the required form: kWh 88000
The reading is kWh 134261
